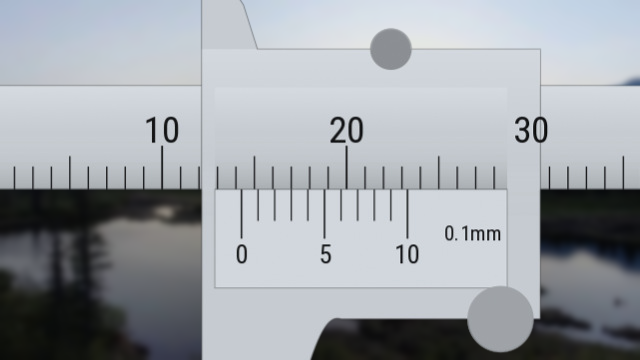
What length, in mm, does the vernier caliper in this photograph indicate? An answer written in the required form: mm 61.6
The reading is mm 14.3
